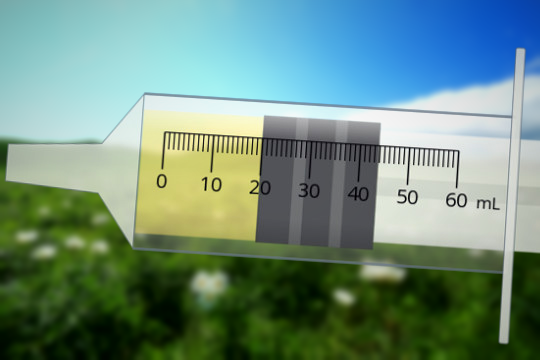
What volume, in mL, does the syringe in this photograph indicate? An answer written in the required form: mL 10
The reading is mL 20
